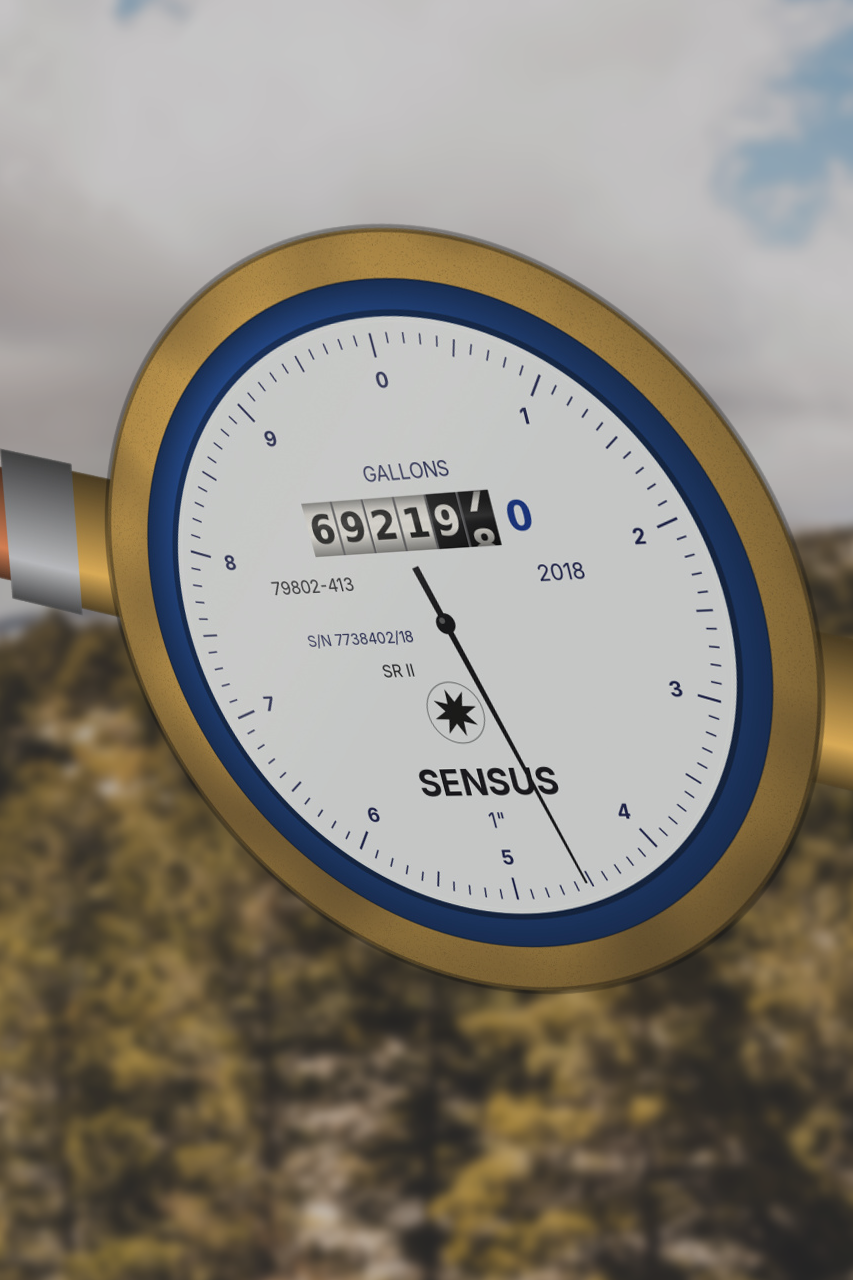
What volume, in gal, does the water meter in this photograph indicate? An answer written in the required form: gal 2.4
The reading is gal 6921974.5
